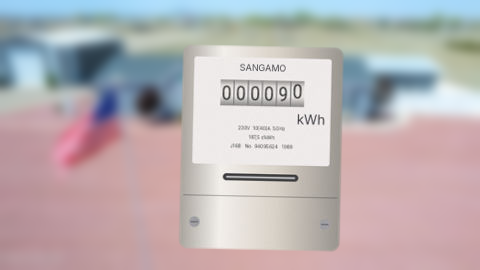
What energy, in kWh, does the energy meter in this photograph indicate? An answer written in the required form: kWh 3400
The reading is kWh 90
